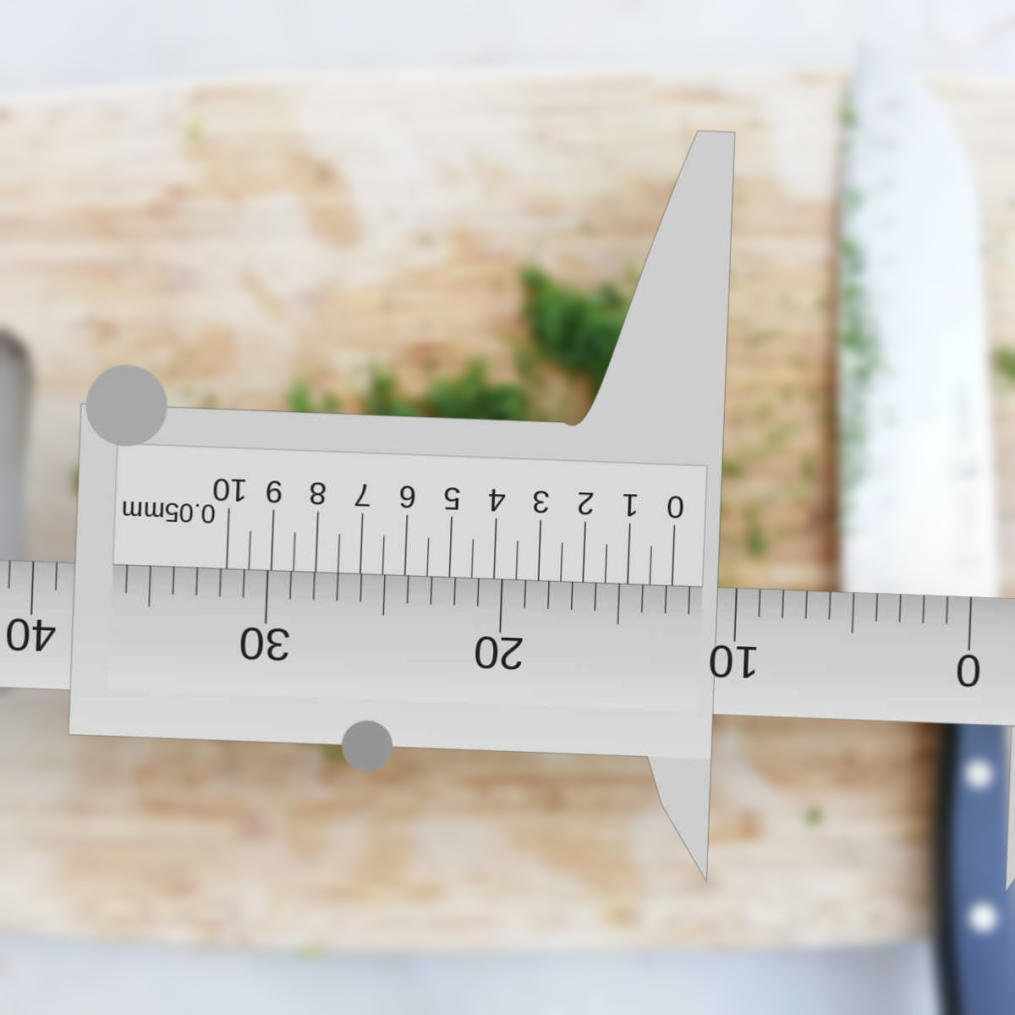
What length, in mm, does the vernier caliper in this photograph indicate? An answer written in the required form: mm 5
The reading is mm 12.75
